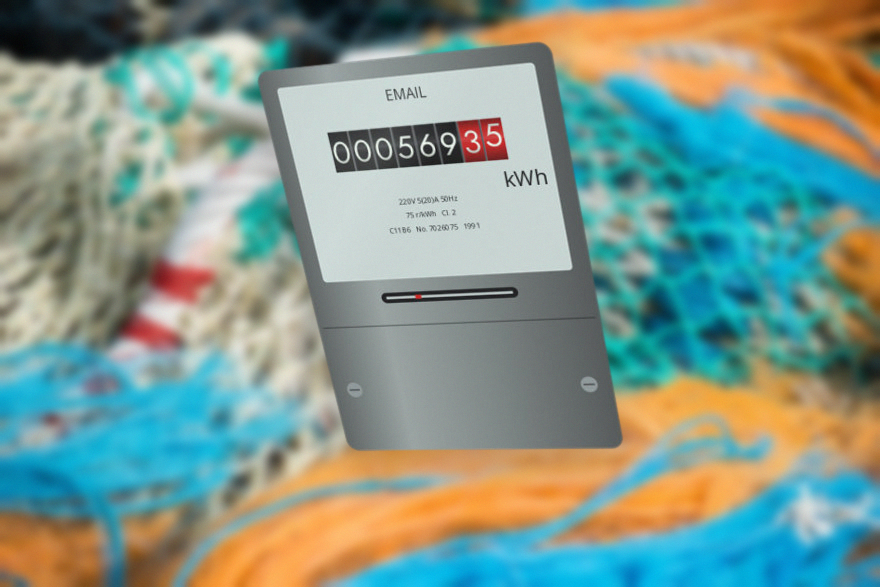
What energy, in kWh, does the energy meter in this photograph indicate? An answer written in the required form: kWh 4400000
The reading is kWh 569.35
